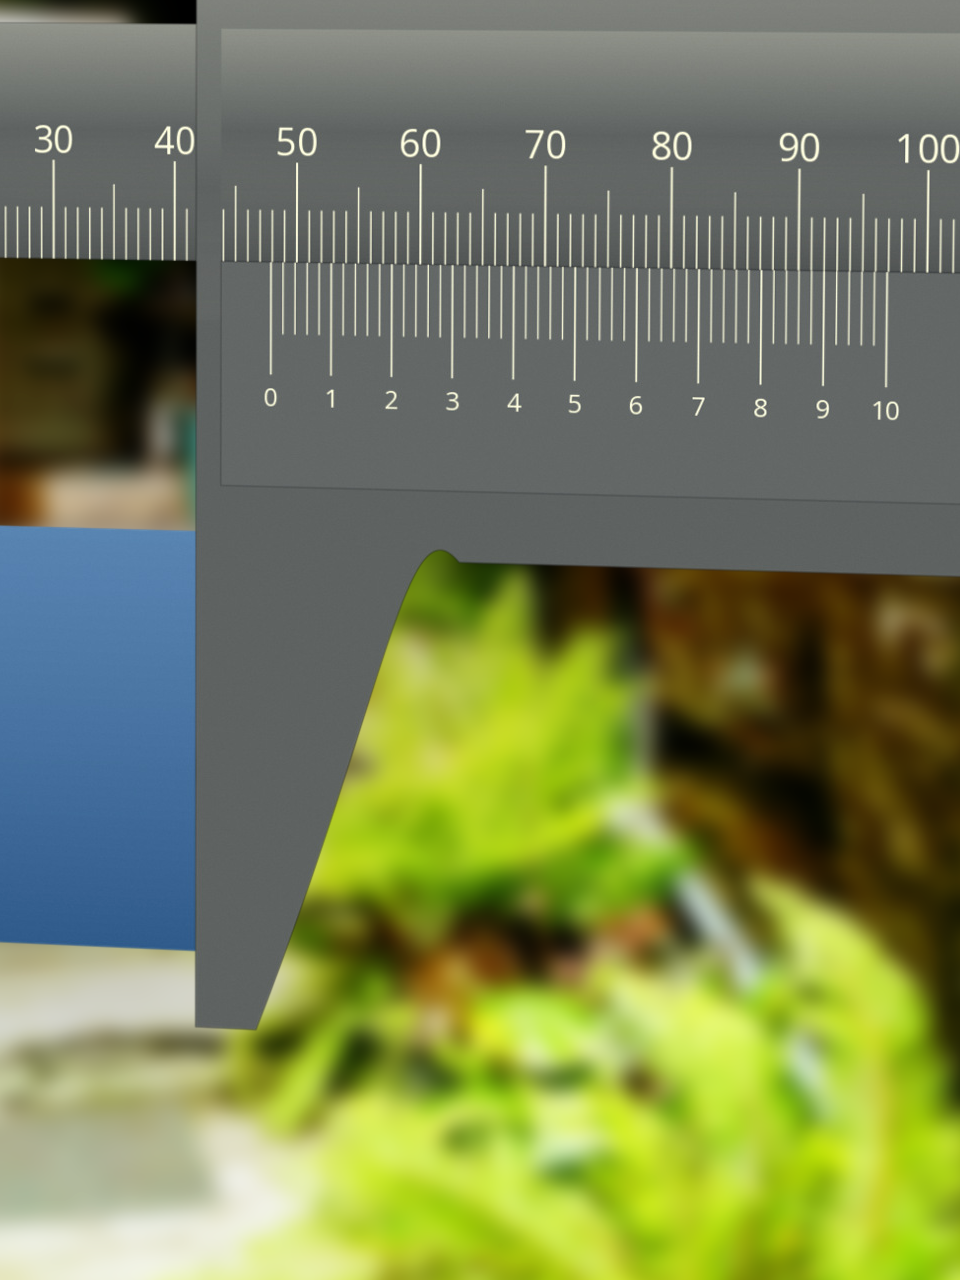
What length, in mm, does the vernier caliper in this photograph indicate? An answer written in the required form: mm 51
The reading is mm 47.9
